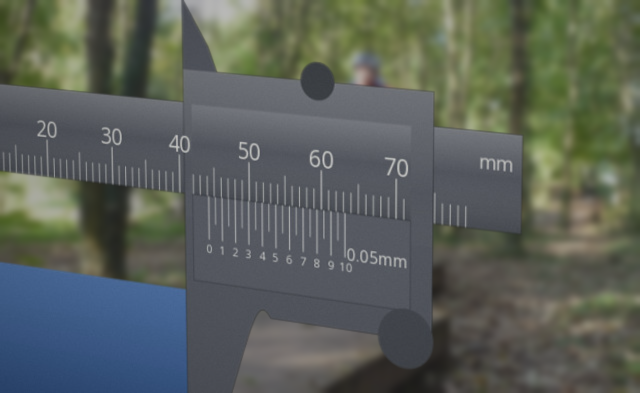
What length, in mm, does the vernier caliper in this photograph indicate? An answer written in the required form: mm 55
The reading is mm 44.2
